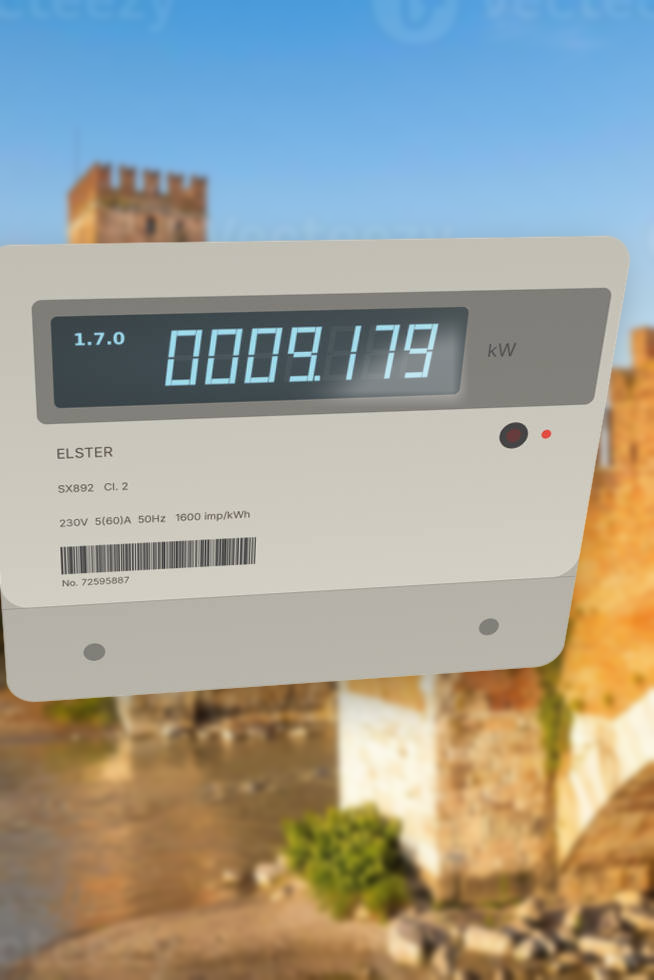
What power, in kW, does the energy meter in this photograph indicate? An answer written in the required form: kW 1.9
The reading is kW 9.179
